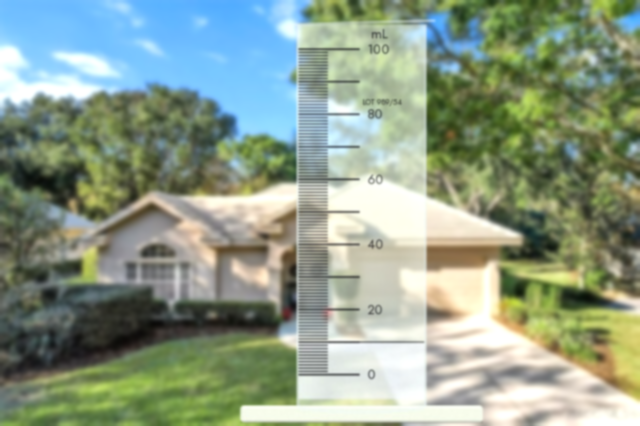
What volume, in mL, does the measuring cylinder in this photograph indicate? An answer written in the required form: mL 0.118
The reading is mL 10
